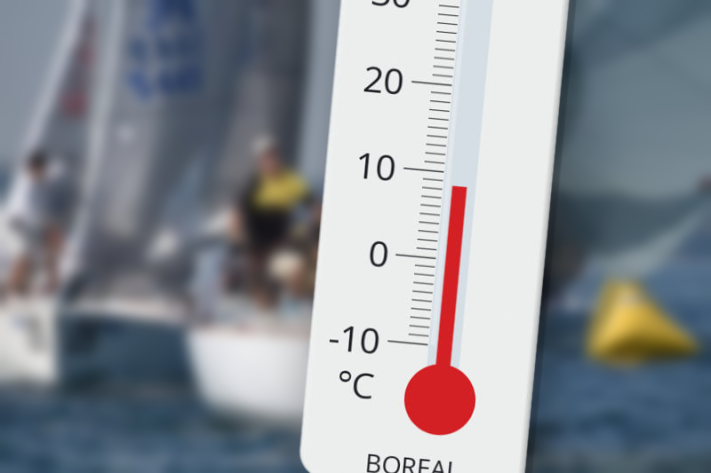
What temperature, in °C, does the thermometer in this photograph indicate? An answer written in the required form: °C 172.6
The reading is °C 8.5
